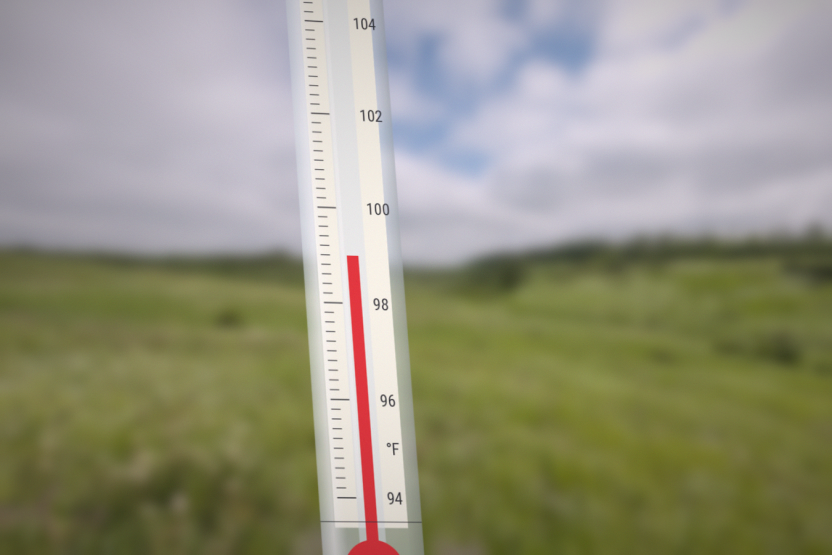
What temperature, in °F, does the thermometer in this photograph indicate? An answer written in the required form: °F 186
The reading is °F 99
